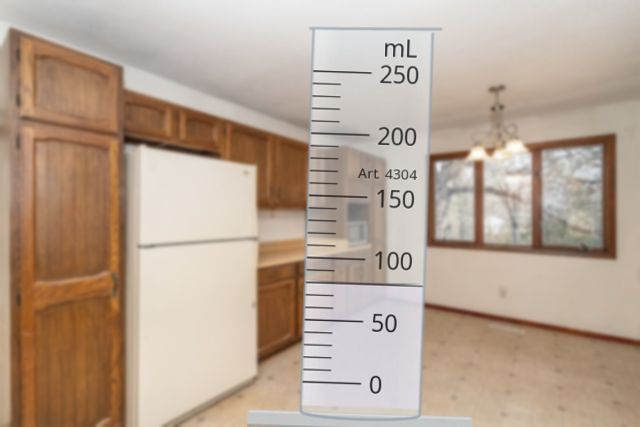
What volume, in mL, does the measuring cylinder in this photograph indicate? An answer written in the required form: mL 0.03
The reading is mL 80
